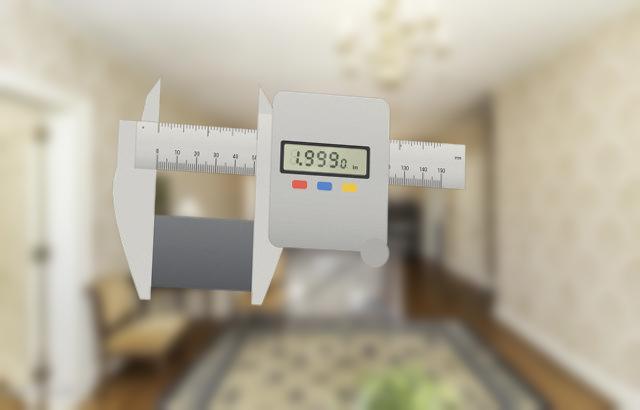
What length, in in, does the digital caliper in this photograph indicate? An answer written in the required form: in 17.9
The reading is in 1.9990
